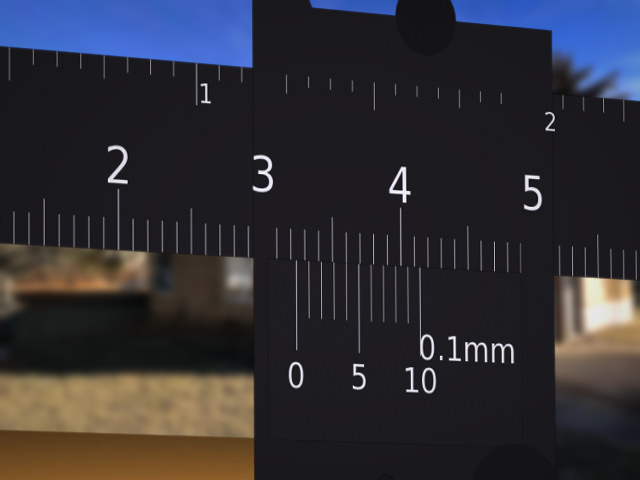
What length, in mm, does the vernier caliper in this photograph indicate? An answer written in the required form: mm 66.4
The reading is mm 32.4
